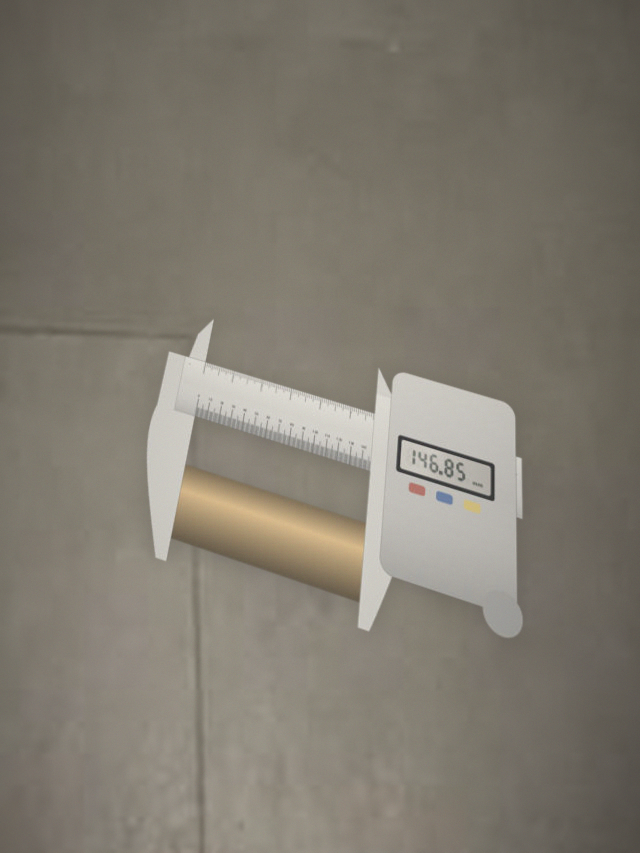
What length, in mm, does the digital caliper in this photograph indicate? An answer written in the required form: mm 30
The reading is mm 146.85
